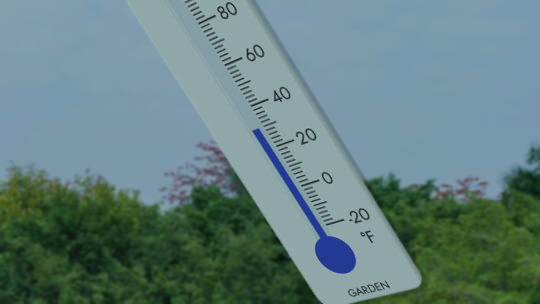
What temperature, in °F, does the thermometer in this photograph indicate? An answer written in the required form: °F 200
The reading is °F 30
